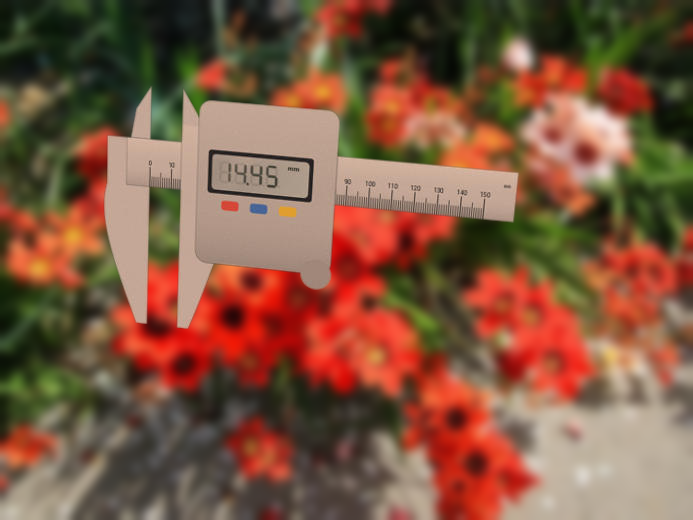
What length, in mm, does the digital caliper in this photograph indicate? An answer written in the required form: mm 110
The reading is mm 14.45
